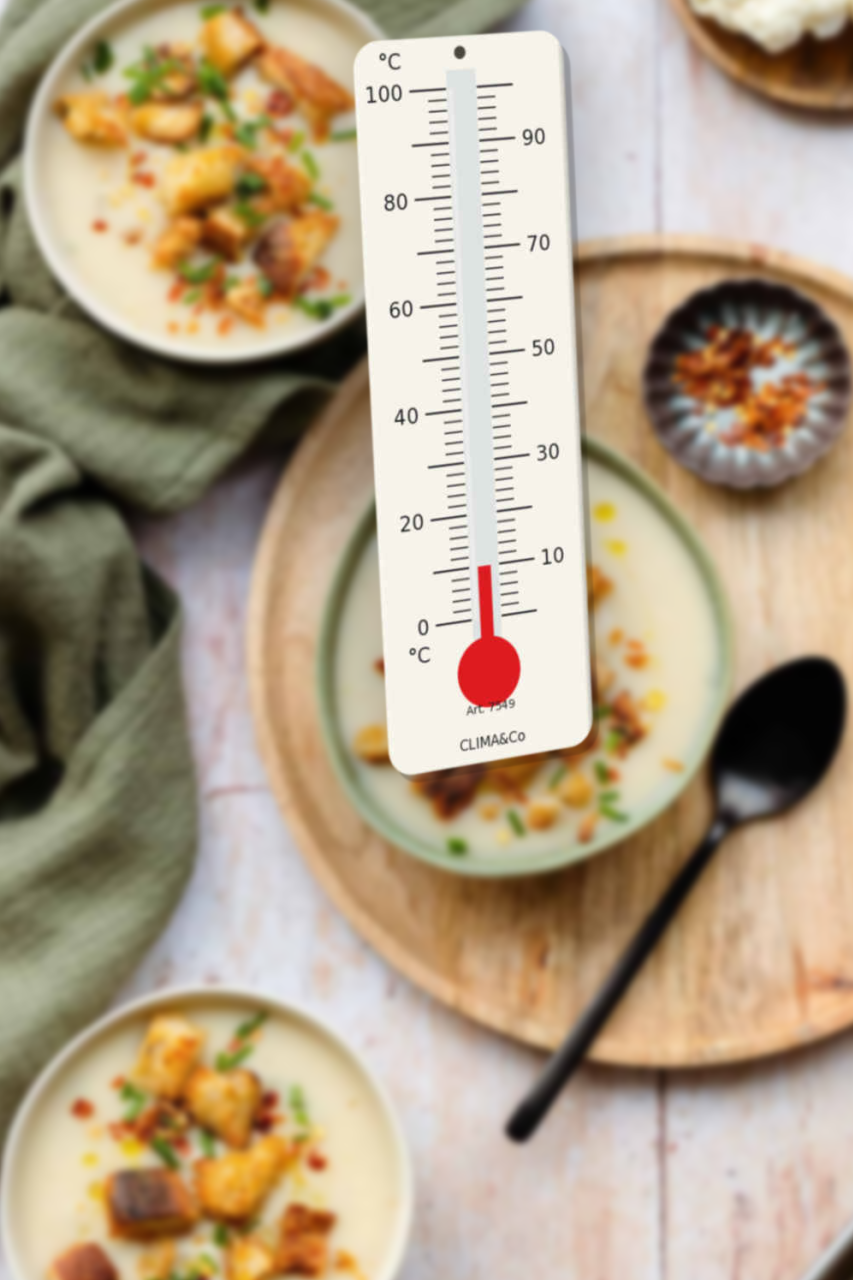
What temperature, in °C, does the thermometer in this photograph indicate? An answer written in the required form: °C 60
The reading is °C 10
